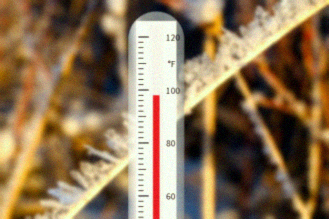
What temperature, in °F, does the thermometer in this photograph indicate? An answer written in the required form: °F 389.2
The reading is °F 98
